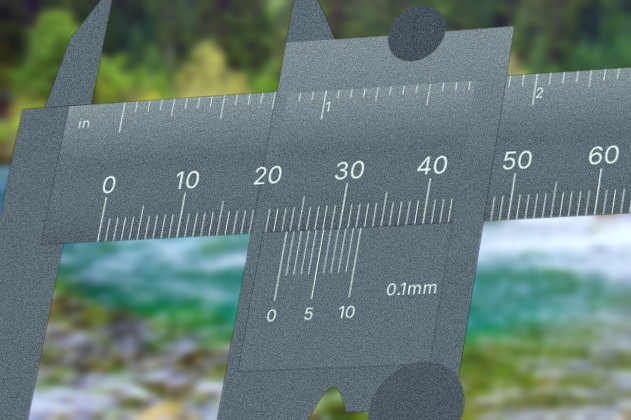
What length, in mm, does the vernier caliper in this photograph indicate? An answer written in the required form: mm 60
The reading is mm 23.6
